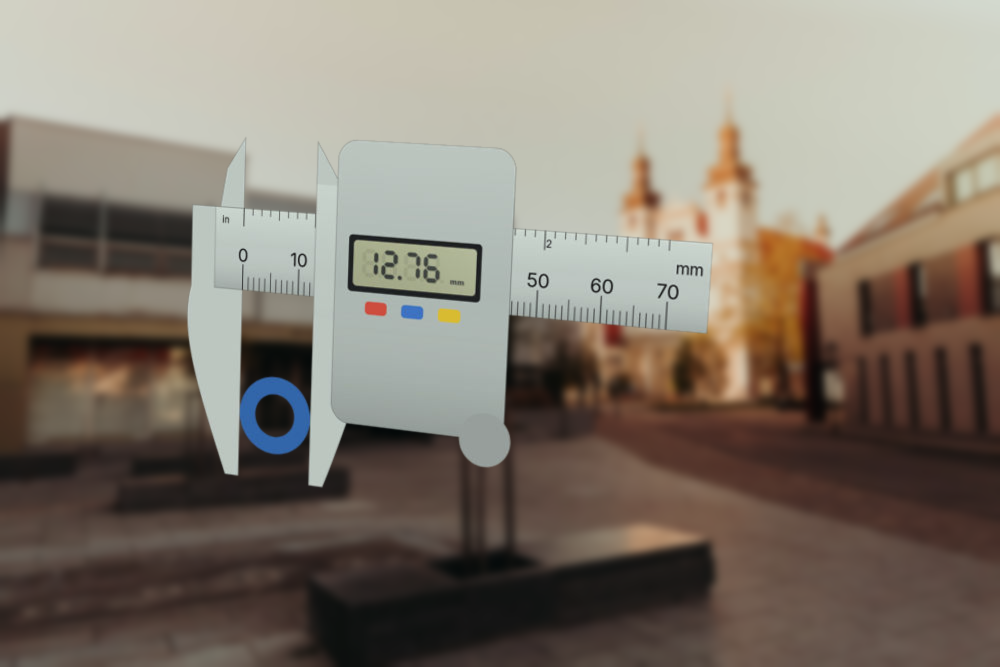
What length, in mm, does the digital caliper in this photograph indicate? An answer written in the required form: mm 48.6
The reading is mm 12.76
